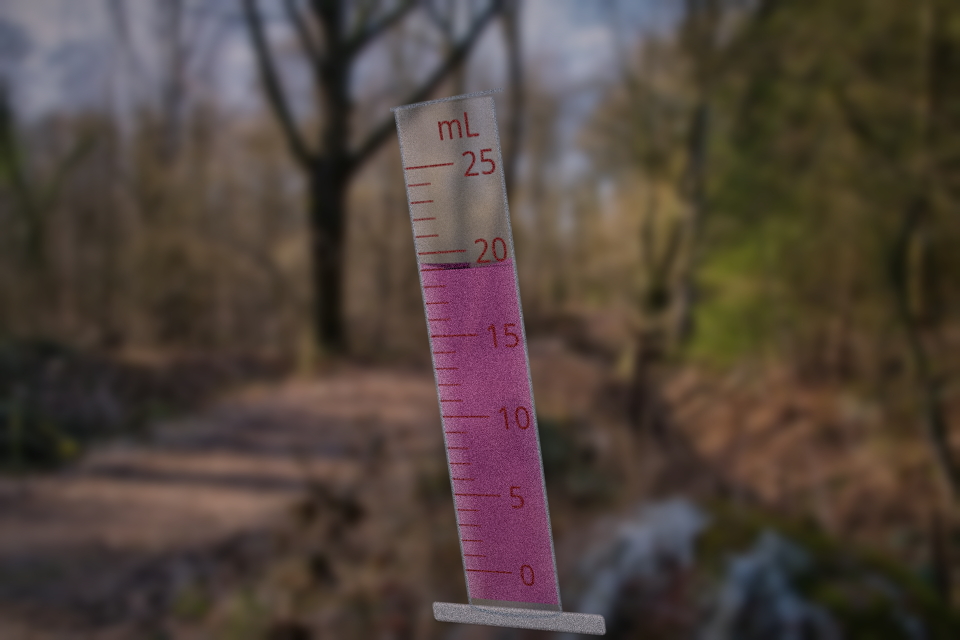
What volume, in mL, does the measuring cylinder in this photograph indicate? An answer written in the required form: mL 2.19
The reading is mL 19
